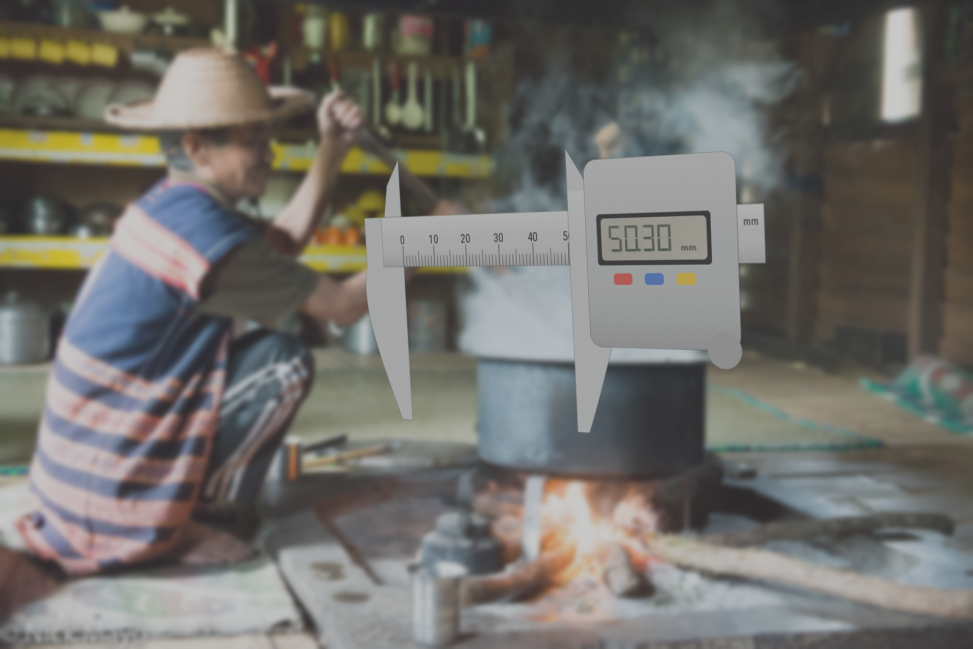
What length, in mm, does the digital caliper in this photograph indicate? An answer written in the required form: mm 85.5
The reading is mm 50.30
